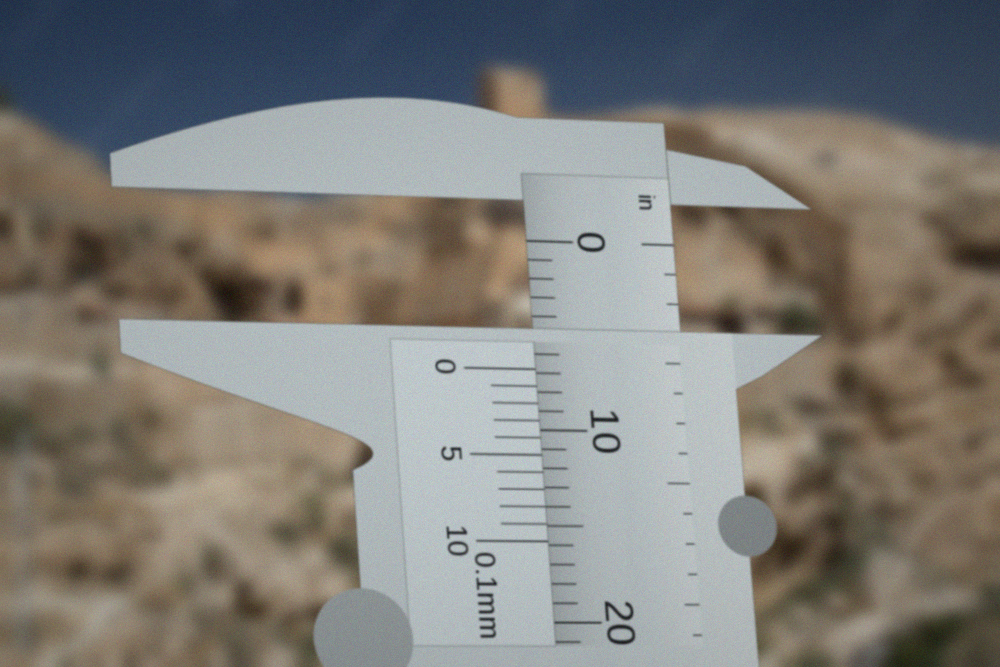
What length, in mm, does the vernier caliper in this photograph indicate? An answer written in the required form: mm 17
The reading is mm 6.8
